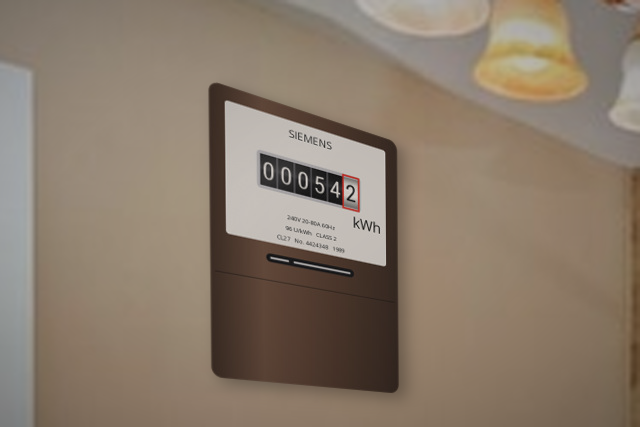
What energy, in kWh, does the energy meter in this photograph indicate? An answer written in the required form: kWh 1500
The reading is kWh 54.2
